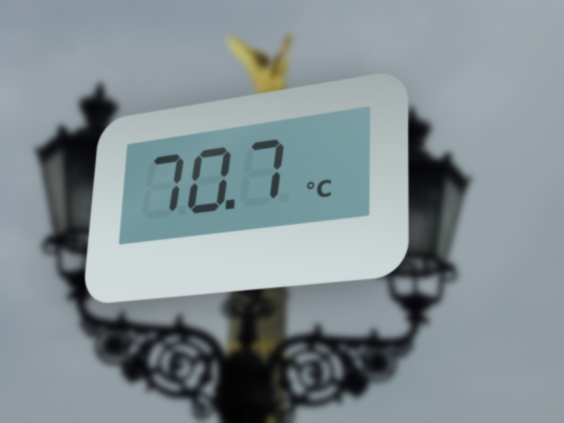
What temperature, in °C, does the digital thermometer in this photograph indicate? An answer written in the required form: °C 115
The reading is °C 70.7
